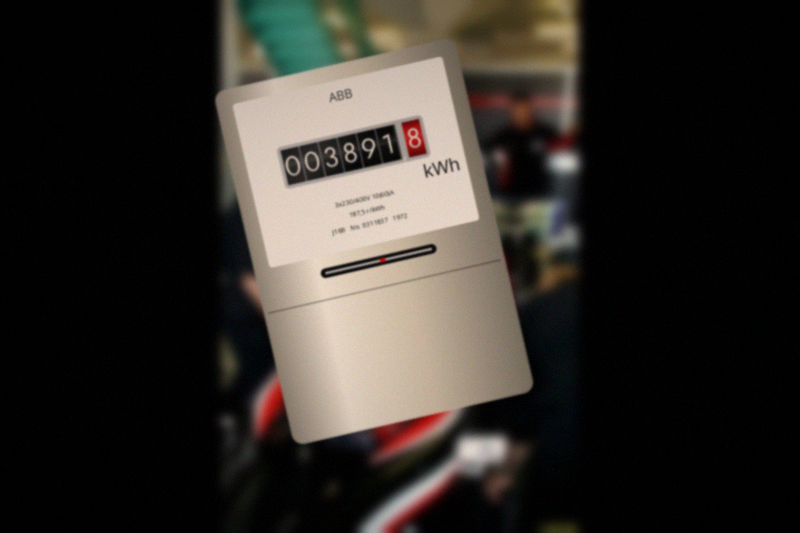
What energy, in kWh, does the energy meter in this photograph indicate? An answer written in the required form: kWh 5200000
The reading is kWh 3891.8
